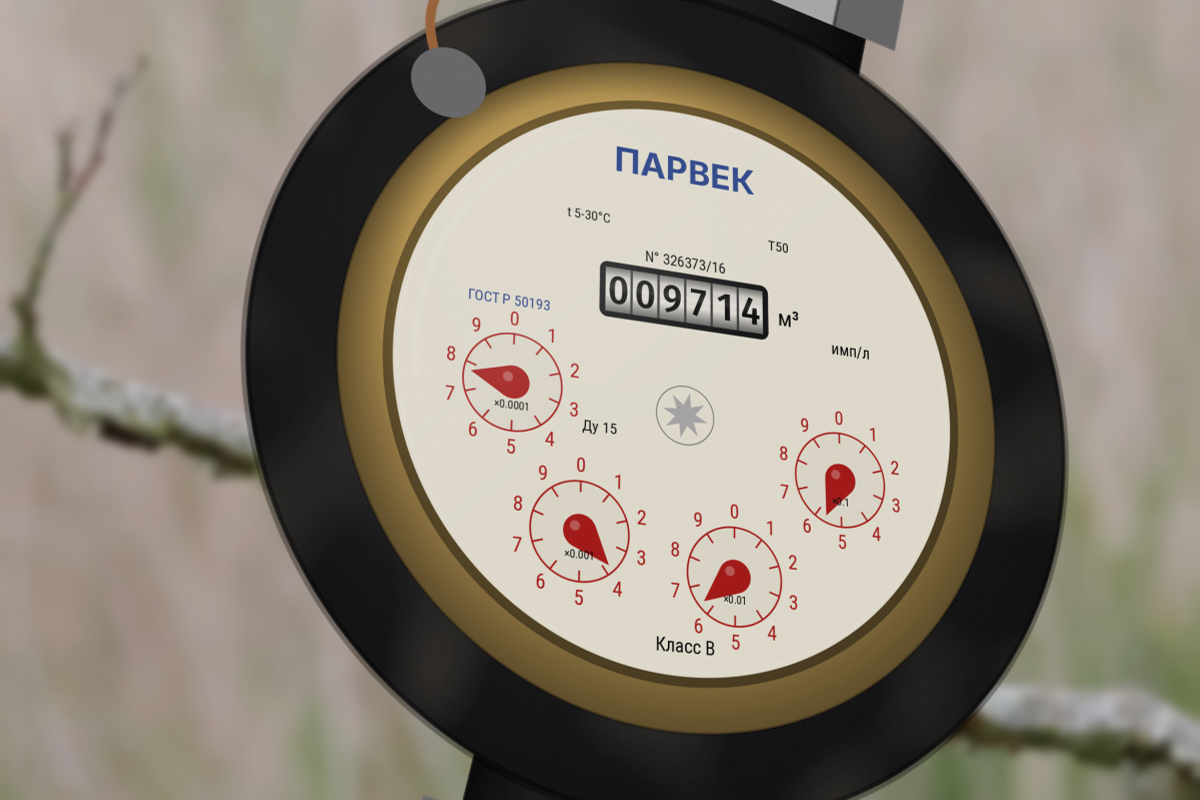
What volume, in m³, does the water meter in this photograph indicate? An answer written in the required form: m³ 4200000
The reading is m³ 9714.5637
